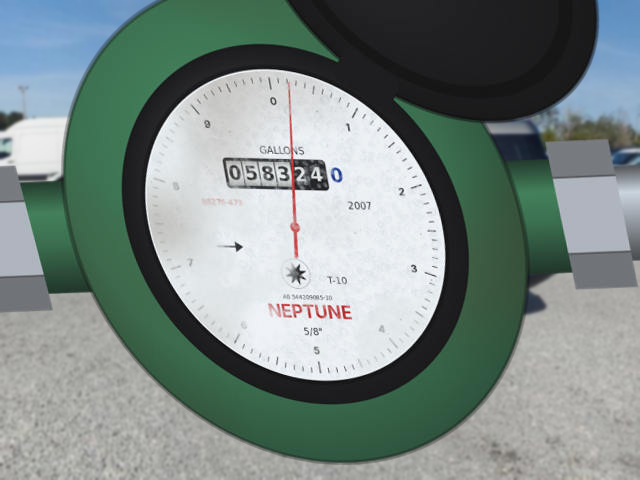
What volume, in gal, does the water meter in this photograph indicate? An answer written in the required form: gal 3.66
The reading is gal 583240.2
